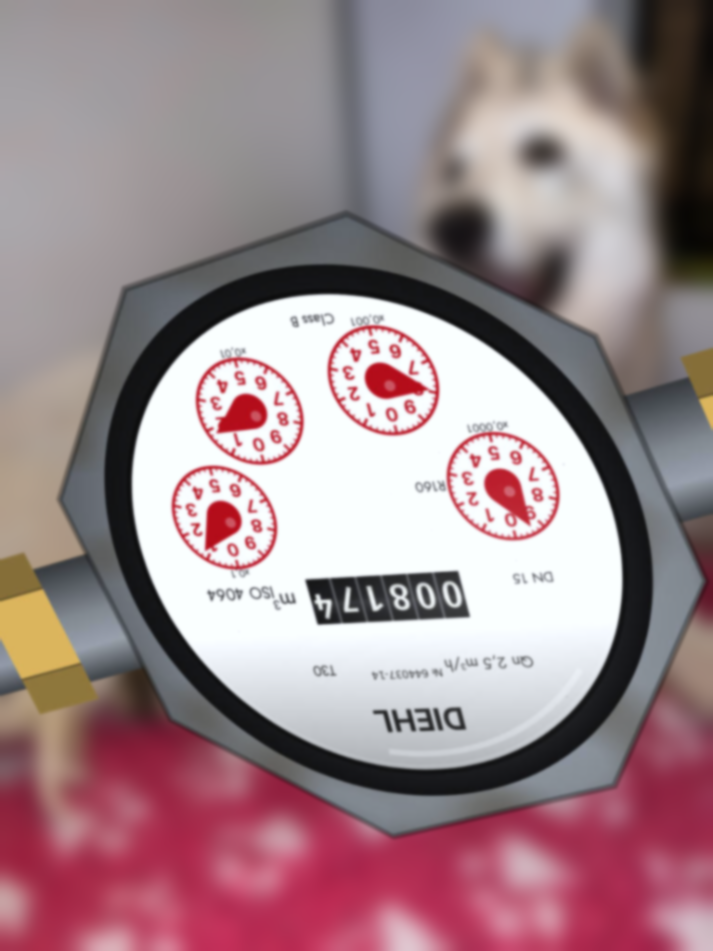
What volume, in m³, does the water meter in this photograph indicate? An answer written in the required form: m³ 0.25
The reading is m³ 8174.1179
